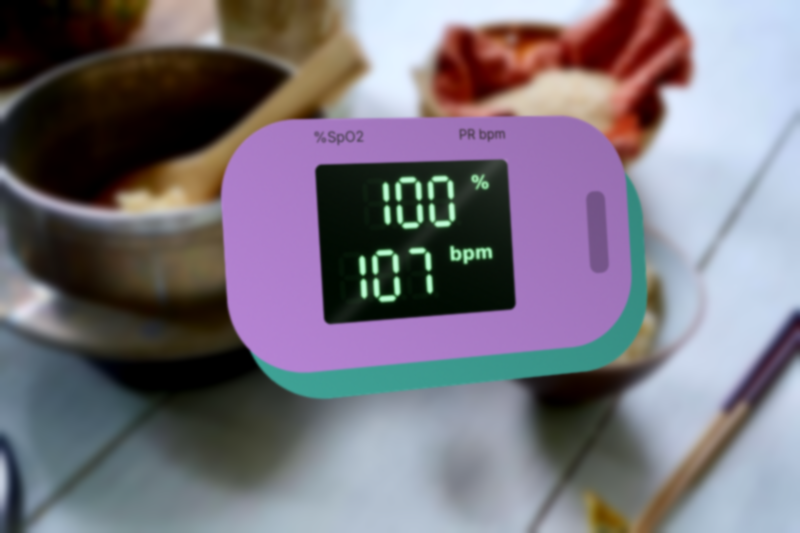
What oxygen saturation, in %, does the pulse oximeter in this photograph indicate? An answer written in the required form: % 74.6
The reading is % 100
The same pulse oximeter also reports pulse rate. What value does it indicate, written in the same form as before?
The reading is bpm 107
